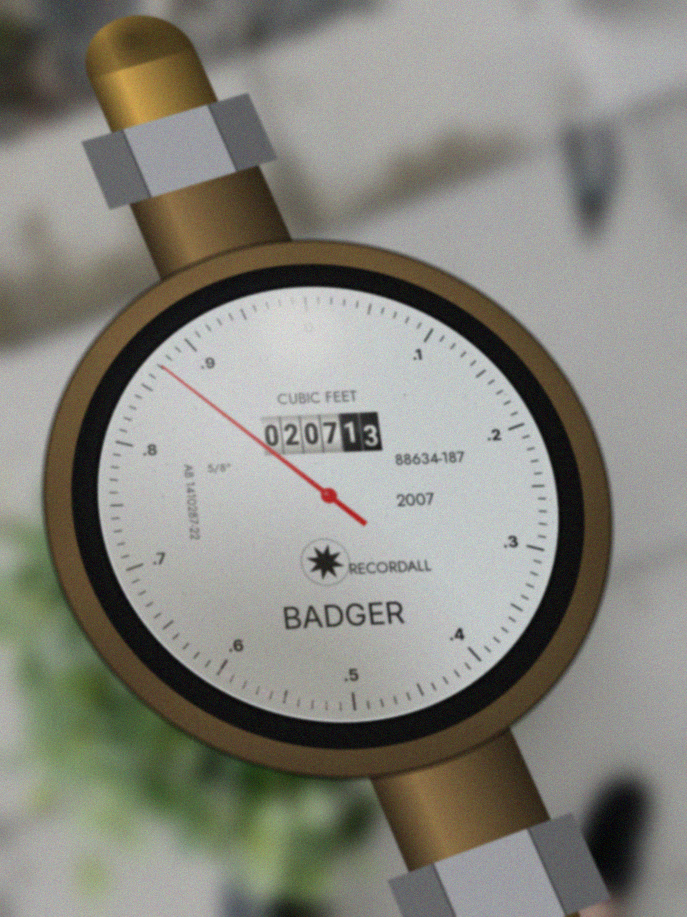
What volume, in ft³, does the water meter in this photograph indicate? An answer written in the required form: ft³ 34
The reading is ft³ 20712.87
